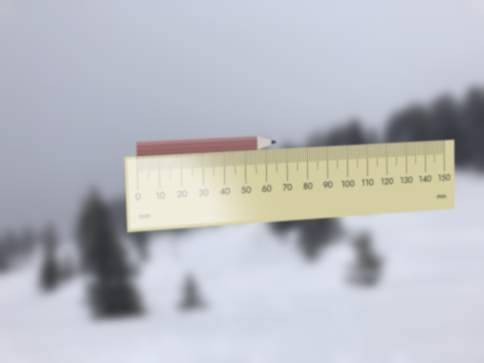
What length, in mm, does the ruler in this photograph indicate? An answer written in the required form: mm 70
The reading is mm 65
